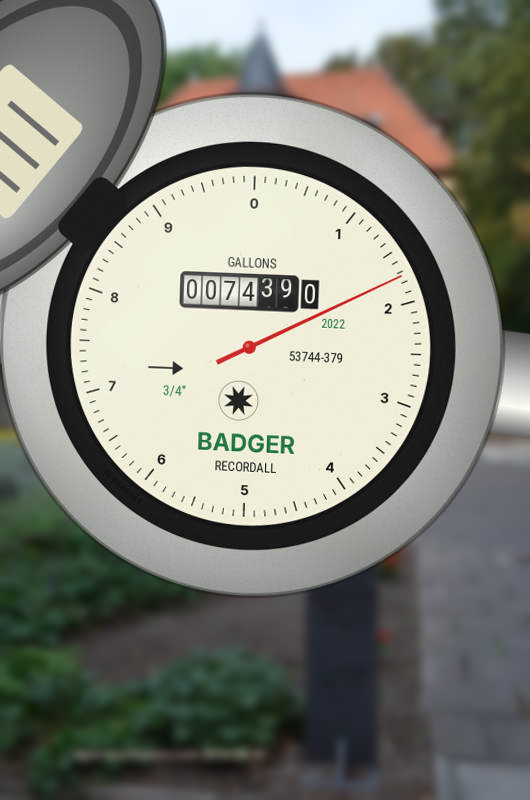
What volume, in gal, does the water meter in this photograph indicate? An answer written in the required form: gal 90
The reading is gal 74391.7
